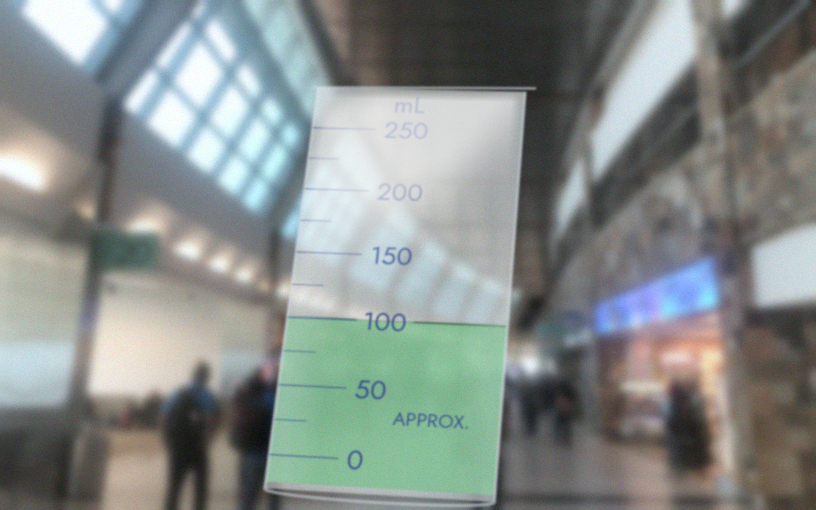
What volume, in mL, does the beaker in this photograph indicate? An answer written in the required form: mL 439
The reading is mL 100
